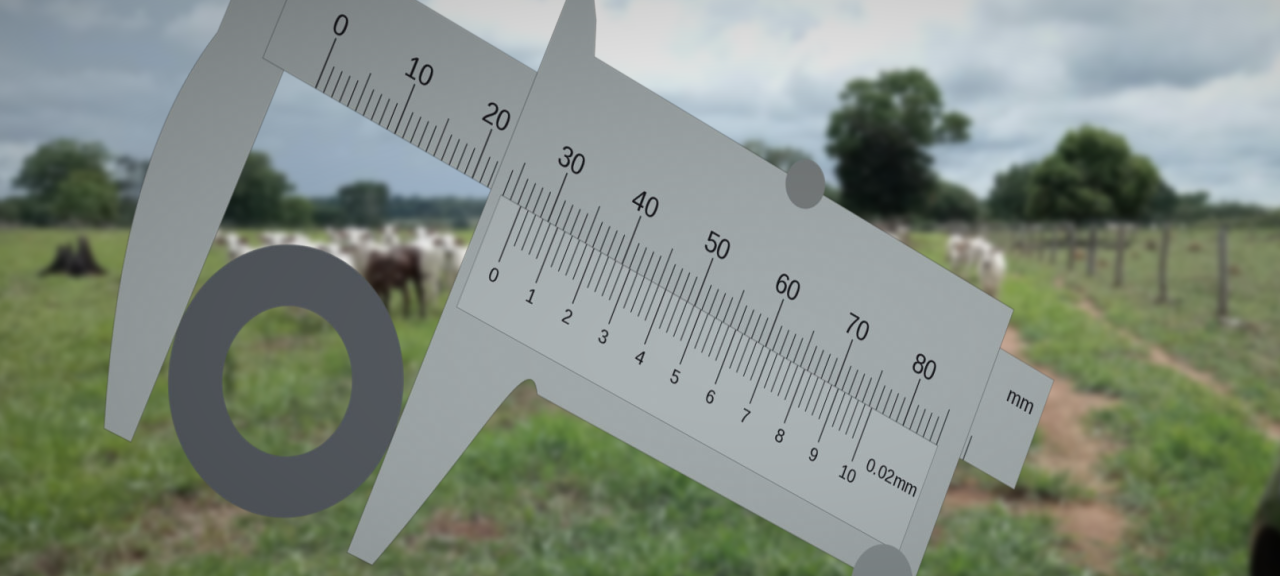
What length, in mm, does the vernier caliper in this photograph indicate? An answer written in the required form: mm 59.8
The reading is mm 26.4
